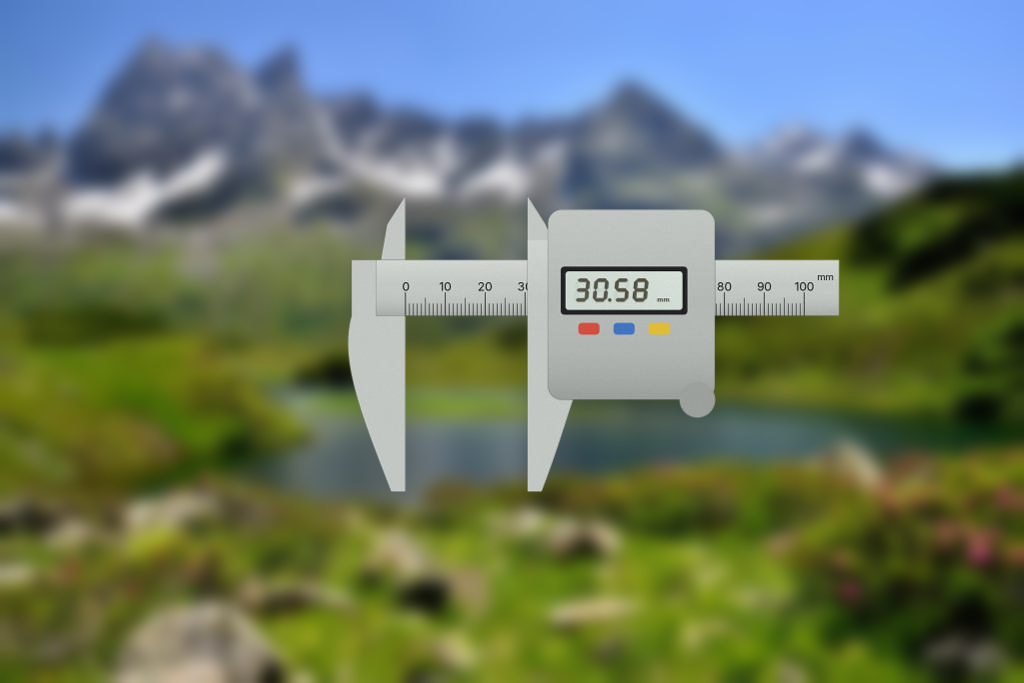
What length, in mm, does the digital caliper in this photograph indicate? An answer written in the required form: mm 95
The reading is mm 30.58
